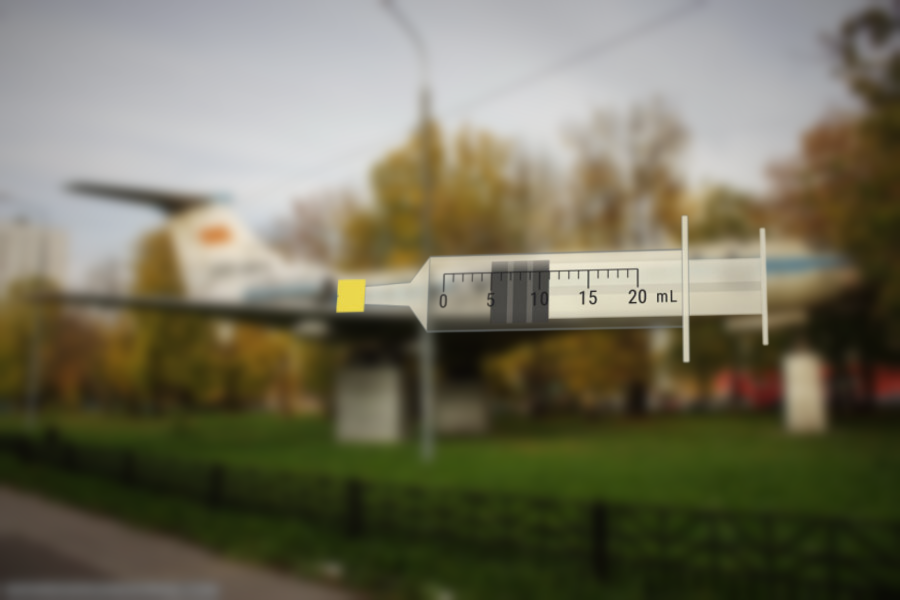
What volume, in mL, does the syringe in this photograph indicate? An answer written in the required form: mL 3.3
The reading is mL 5
